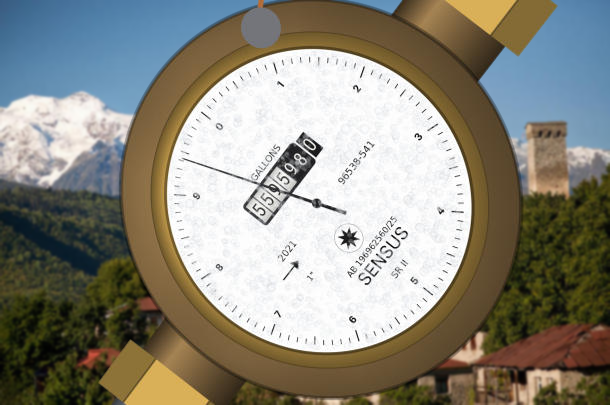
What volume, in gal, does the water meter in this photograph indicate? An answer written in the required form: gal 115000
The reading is gal 5595979.4
